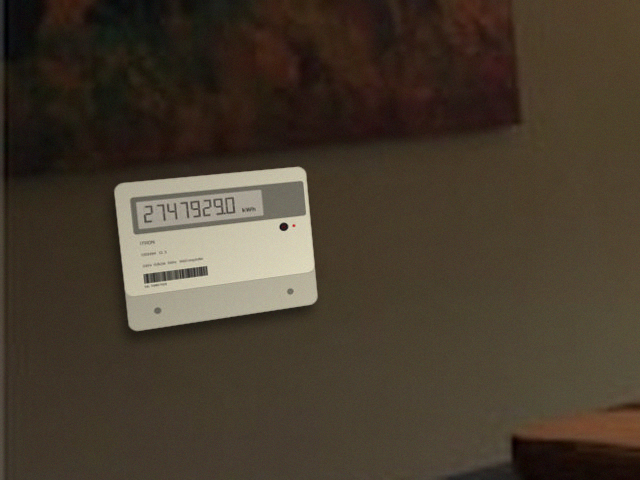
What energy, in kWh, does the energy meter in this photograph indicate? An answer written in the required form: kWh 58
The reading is kWh 2747929.0
